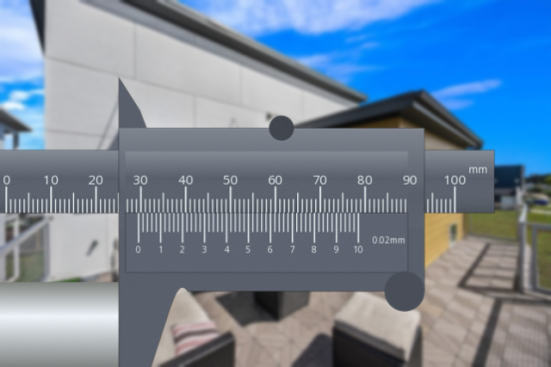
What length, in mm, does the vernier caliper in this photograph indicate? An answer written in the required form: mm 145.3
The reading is mm 29.5
